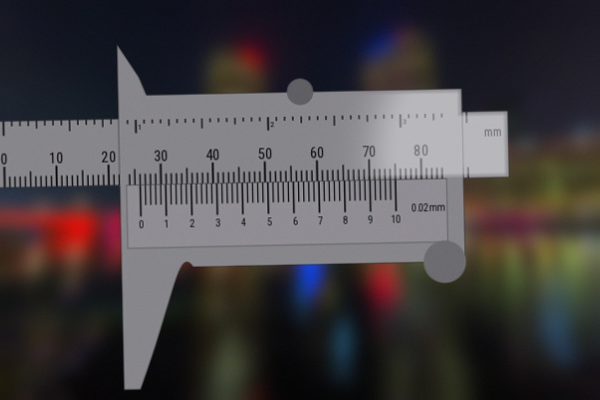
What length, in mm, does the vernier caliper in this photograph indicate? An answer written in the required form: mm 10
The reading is mm 26.0
